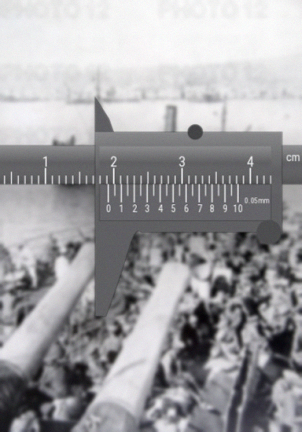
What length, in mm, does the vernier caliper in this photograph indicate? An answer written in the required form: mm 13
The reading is mm 19.2
